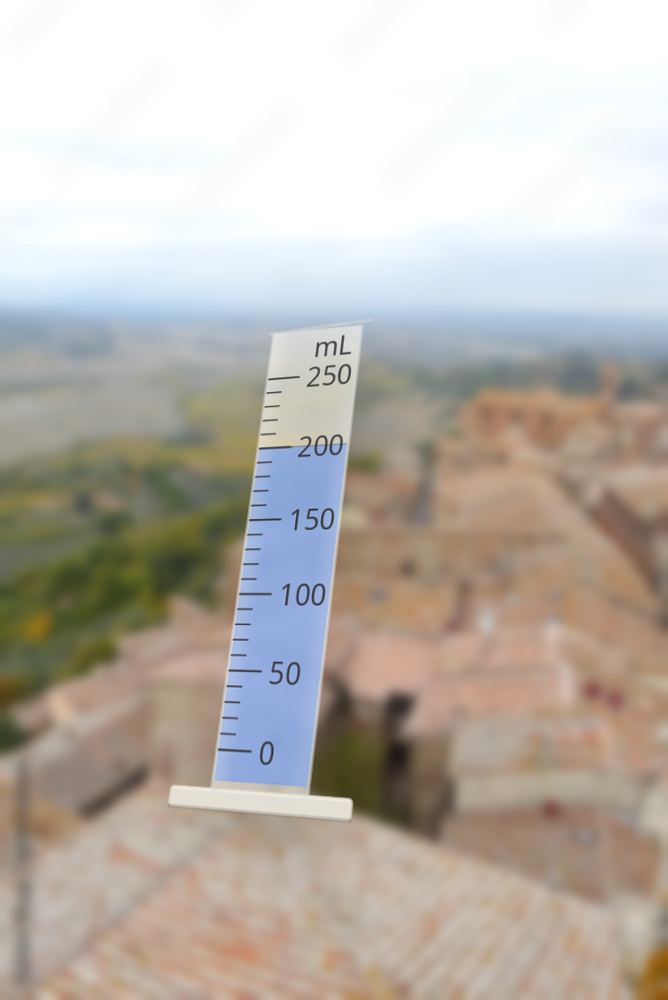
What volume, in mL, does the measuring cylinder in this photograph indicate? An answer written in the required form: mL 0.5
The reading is mL 200
